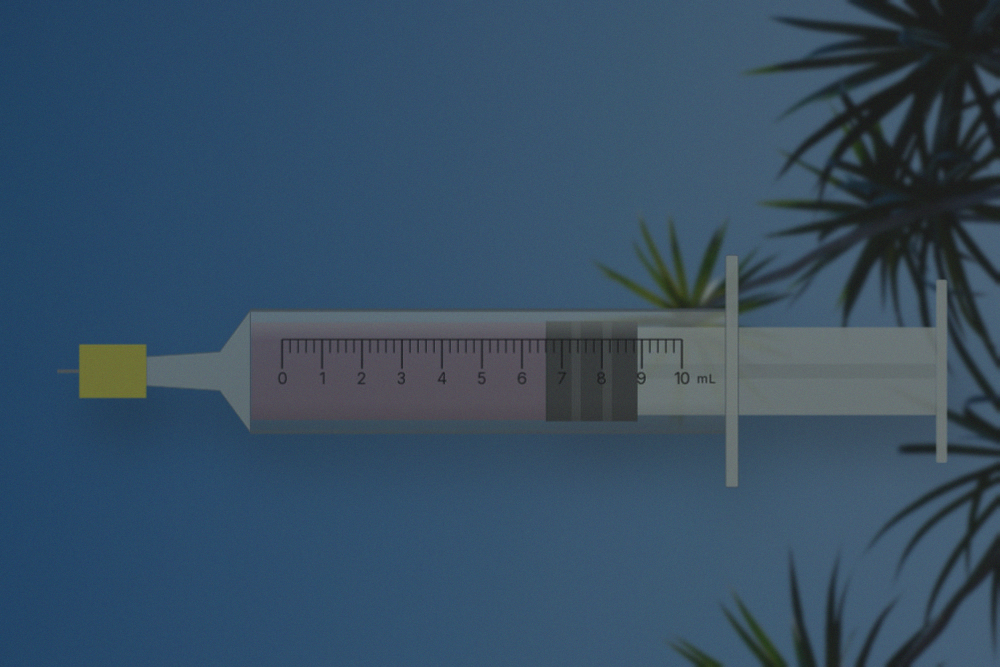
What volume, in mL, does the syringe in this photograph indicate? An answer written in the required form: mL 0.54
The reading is mL 6.6
